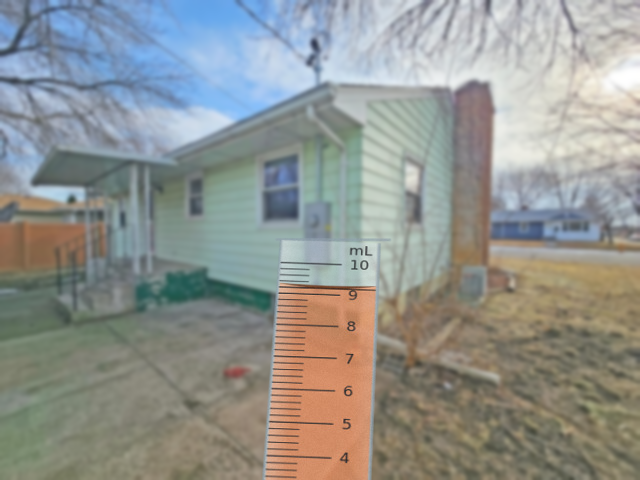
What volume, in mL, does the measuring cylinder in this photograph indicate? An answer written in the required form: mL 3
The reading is mL 9.2
